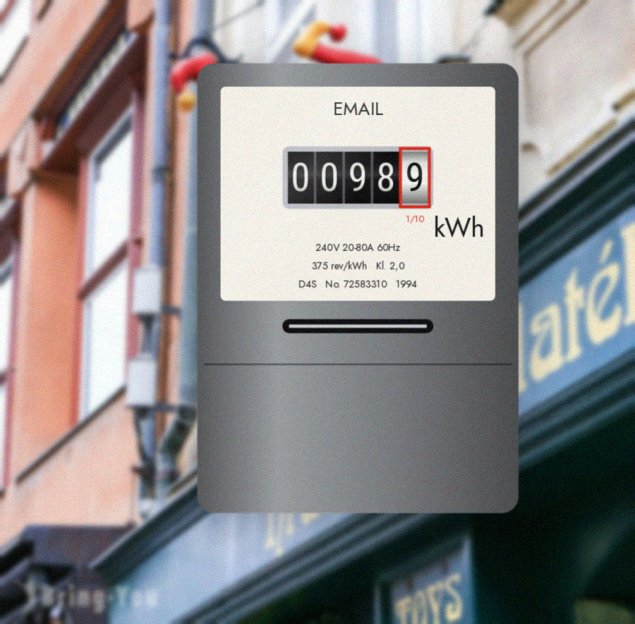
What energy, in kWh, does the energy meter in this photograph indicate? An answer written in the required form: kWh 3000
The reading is kWh 98.9
